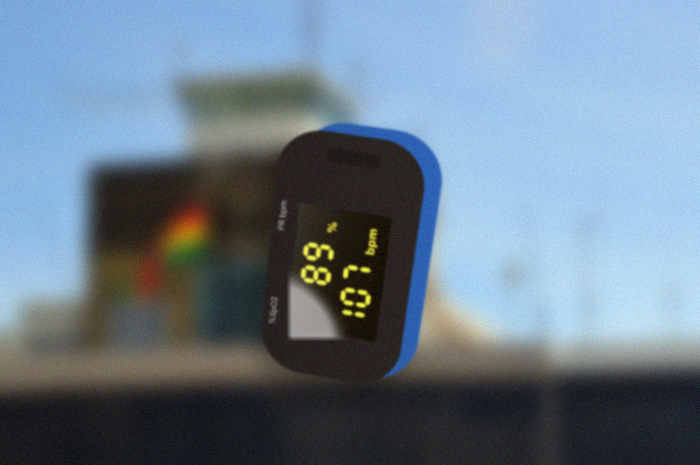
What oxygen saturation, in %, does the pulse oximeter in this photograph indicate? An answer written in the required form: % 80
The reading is % 89
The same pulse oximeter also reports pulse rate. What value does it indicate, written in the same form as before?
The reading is bpm 107
